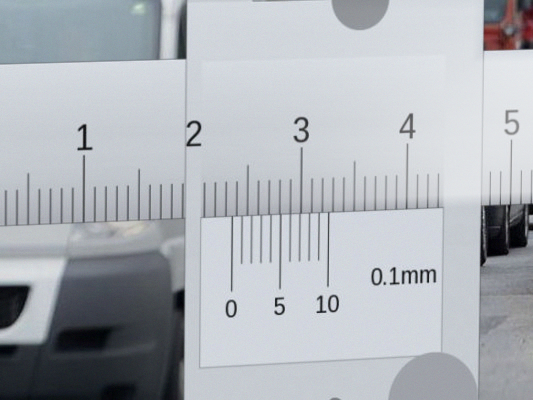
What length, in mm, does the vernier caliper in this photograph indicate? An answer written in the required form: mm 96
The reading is mm 23.6
